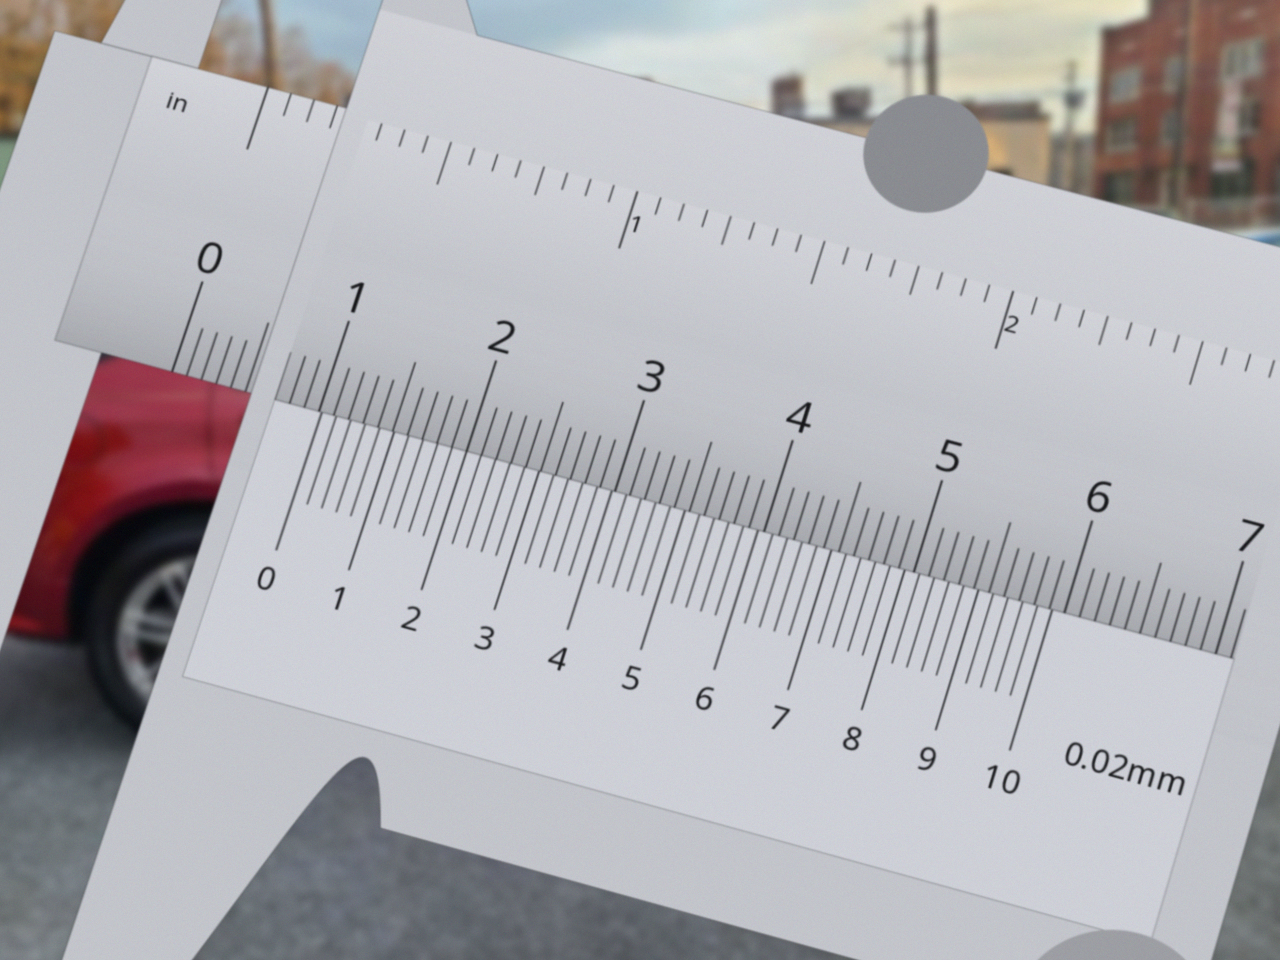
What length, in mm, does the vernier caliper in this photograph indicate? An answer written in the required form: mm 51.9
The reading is mm 10.2
